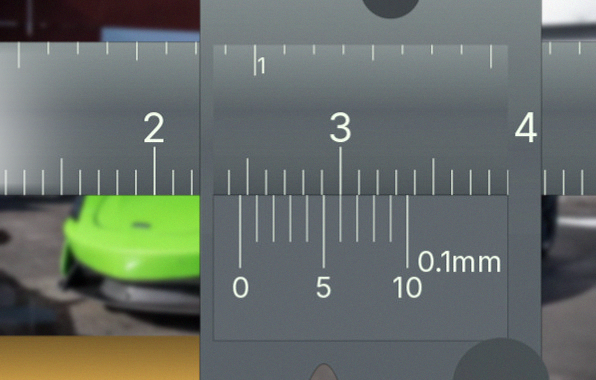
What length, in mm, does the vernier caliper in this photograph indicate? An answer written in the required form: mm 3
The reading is mm 24.6
